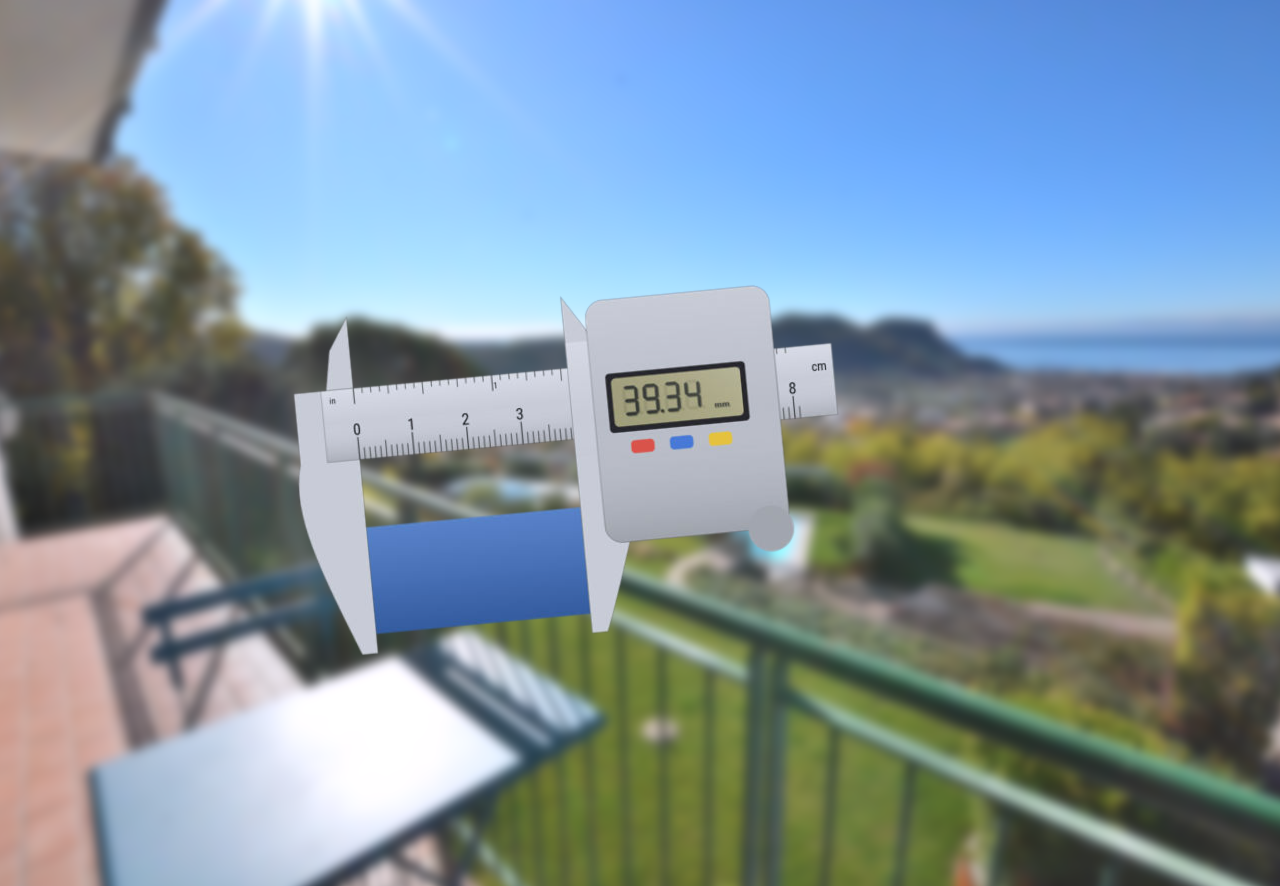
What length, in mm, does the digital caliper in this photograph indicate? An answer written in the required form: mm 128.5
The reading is mm 39.34
